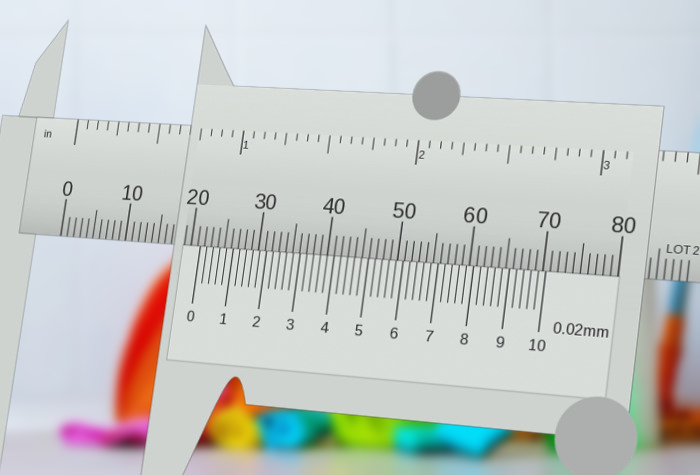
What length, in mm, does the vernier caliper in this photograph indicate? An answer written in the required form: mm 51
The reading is mm 21.4
